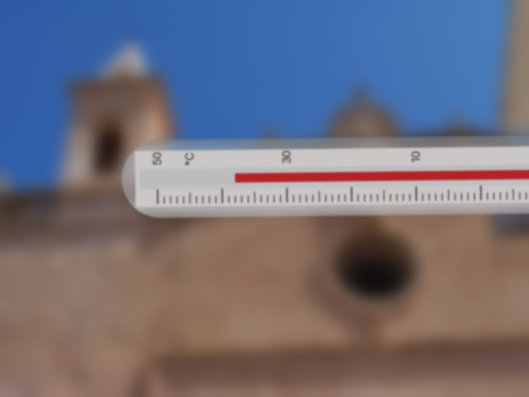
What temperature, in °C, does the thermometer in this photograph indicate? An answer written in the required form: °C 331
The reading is °C 38
